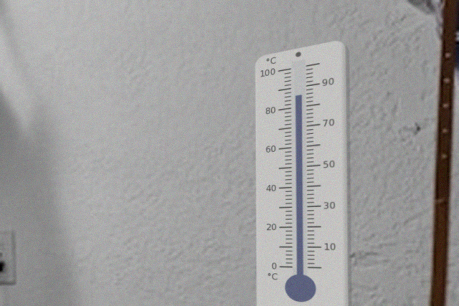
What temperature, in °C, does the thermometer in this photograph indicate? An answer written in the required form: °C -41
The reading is °C 86
